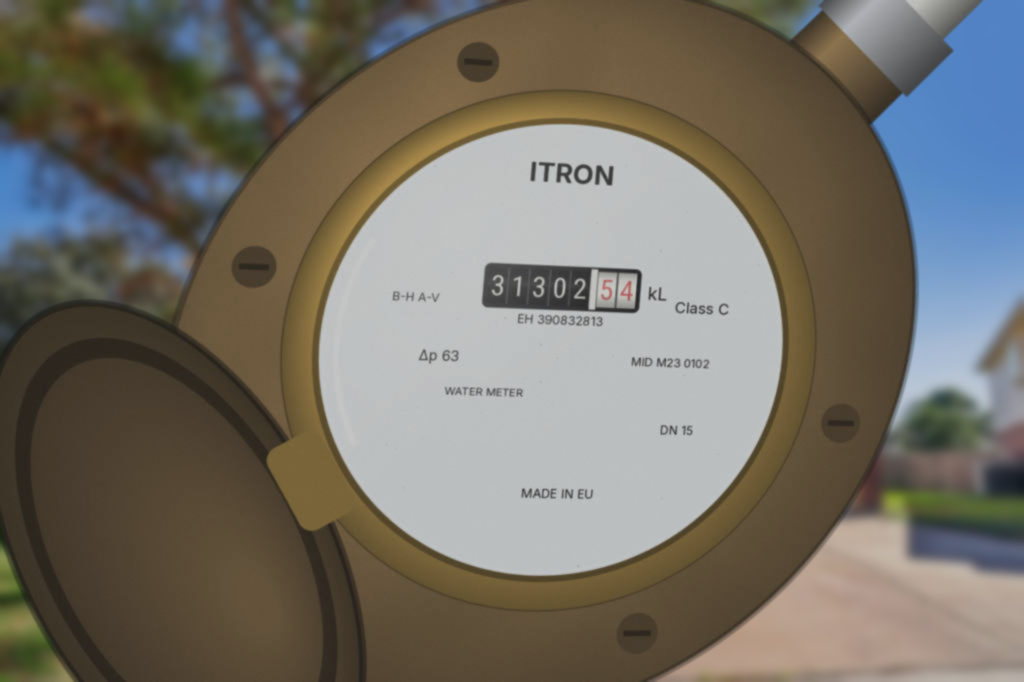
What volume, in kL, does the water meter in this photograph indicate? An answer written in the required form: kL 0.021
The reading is kL 31302.54
